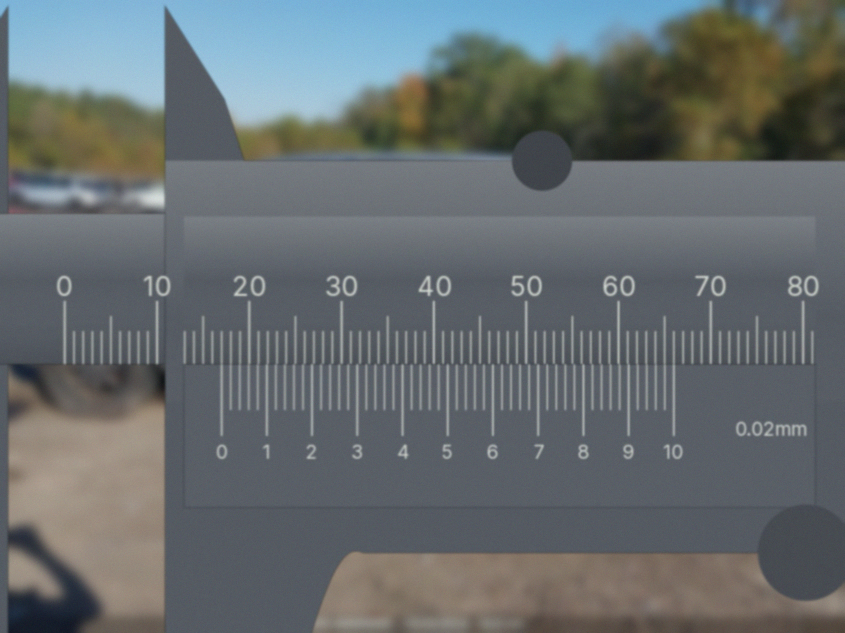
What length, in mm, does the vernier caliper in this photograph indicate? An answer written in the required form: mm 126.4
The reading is mm 17.0
